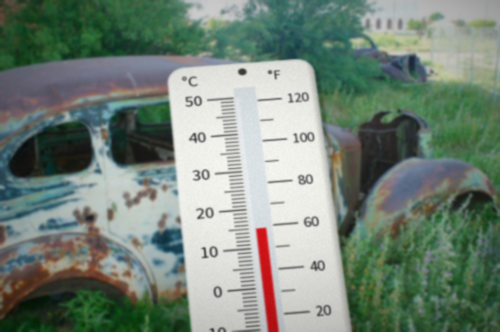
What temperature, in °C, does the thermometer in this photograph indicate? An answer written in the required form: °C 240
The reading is °C 15
